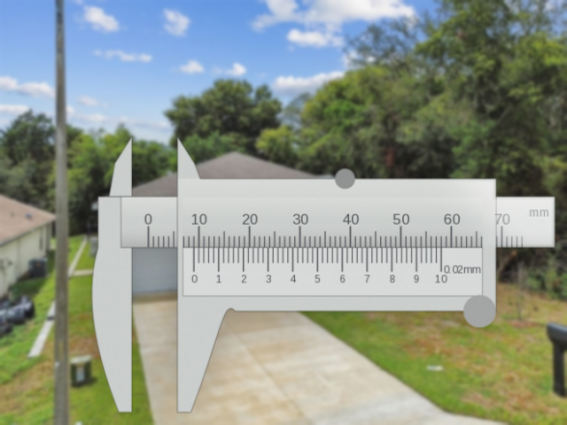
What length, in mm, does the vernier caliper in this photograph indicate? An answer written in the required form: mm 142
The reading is mm 9.0
